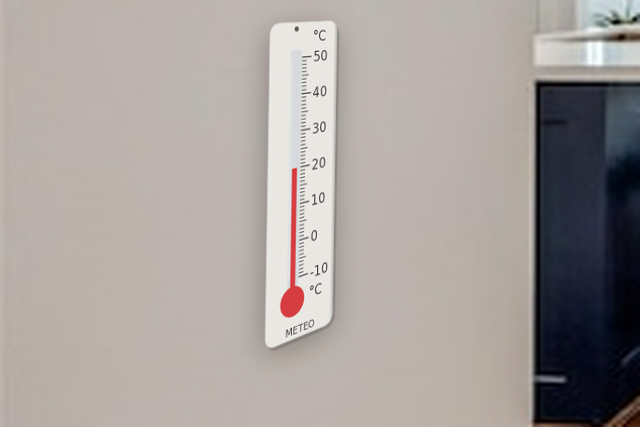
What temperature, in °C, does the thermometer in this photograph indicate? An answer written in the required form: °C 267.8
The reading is °C 20
